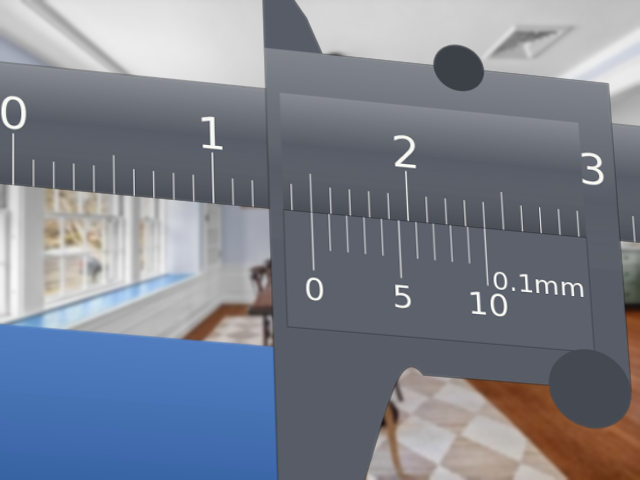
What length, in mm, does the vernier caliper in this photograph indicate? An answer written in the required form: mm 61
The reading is mm 15.0
